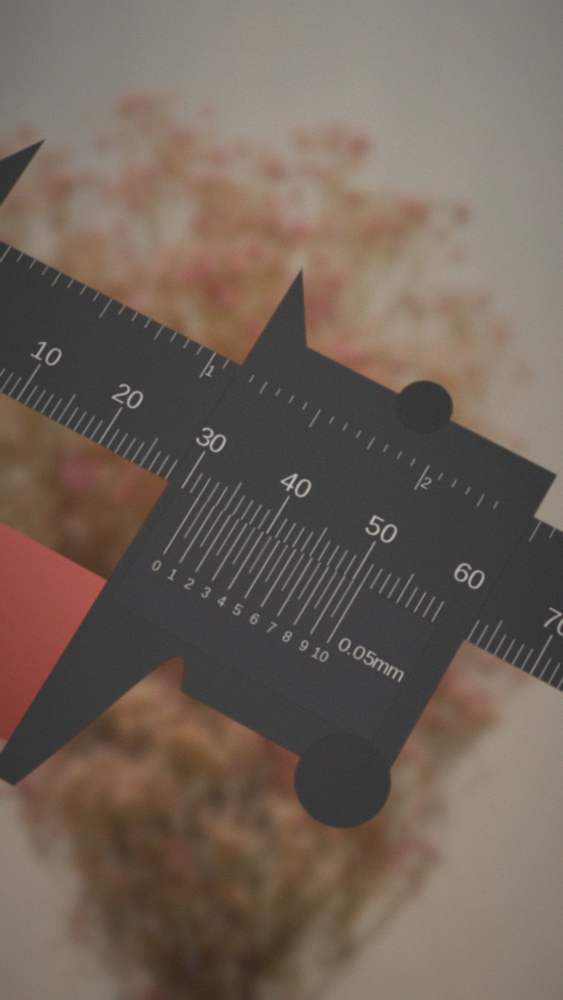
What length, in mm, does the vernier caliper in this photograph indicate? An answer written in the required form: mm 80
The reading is mm 32.0
